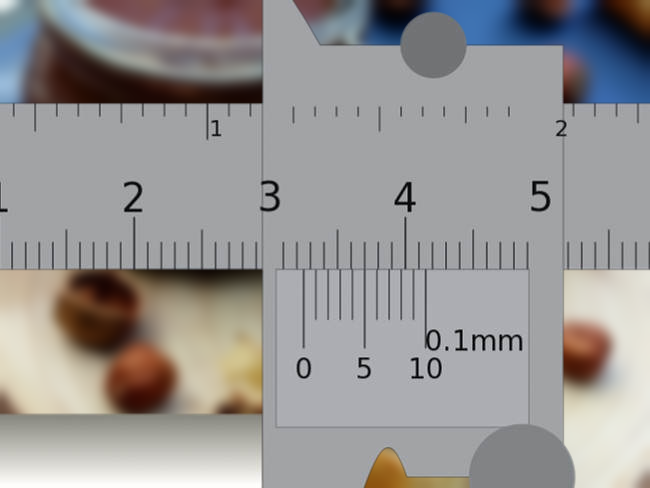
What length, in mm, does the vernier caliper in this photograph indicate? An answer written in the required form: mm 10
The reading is mm 32.5
